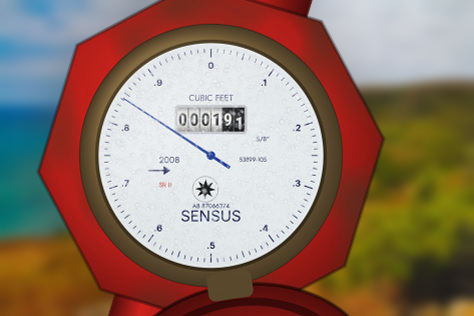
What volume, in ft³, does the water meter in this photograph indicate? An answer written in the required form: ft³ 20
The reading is ft³ 190.84
